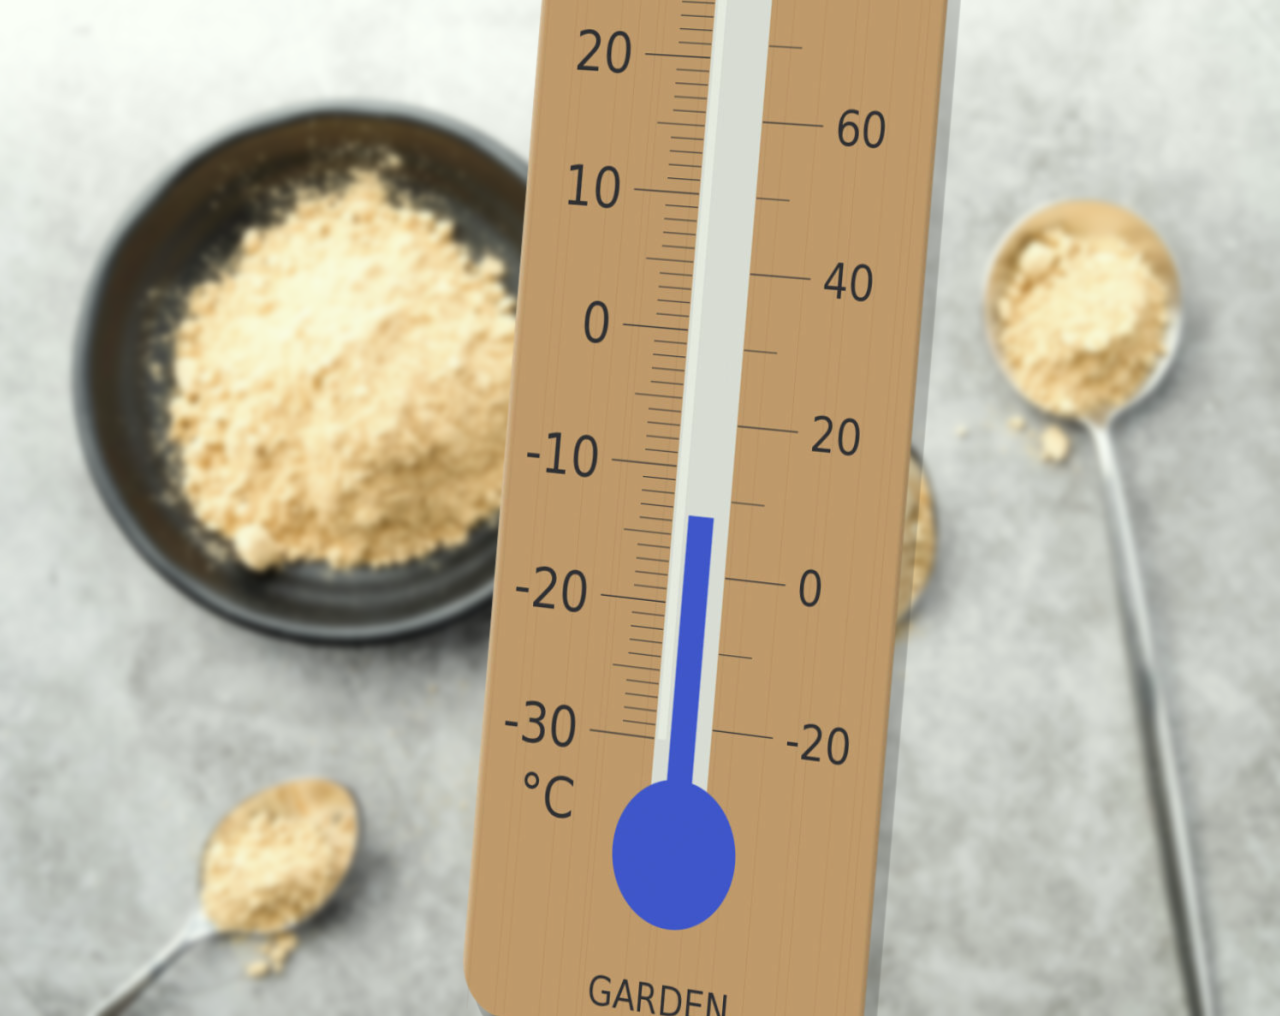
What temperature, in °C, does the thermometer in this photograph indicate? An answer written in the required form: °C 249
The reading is °C -13.5
